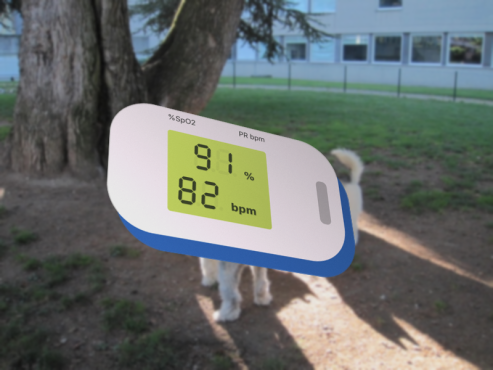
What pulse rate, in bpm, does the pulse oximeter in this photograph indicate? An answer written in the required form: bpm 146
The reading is bpm 82
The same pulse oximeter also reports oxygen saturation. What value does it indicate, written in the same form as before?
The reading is % 91
